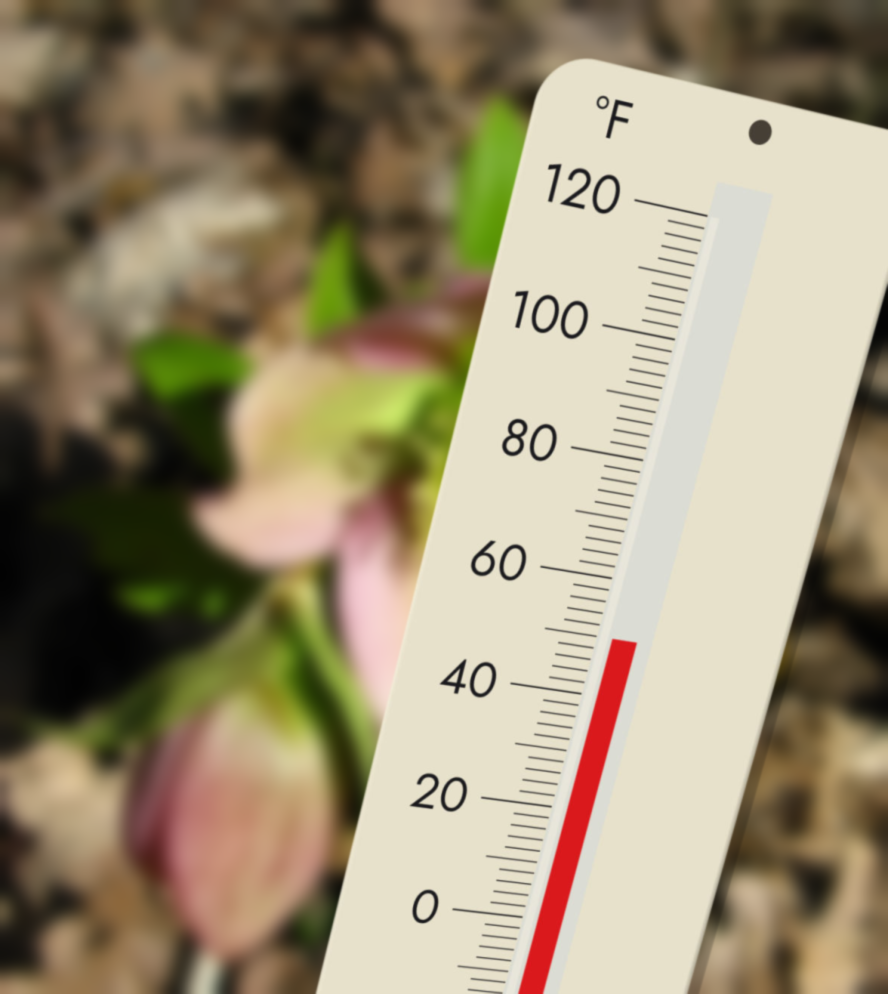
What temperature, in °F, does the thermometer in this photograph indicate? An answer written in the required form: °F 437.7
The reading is °F 50
